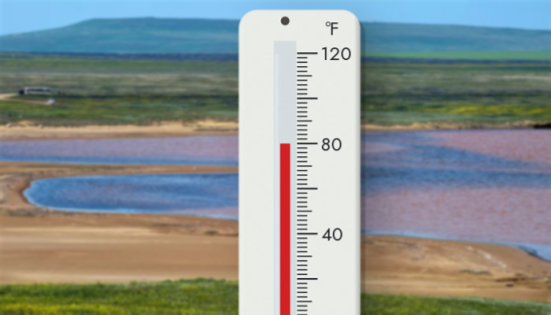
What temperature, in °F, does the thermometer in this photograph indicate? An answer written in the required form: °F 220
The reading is °F 80
